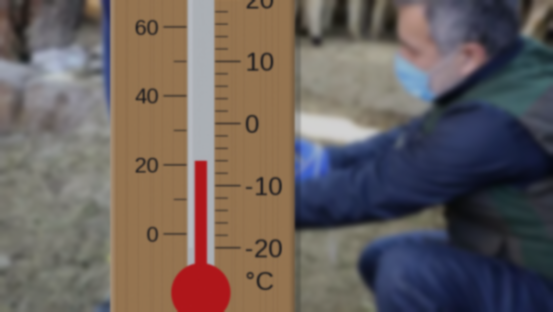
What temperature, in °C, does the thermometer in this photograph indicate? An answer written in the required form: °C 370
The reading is °C -6
